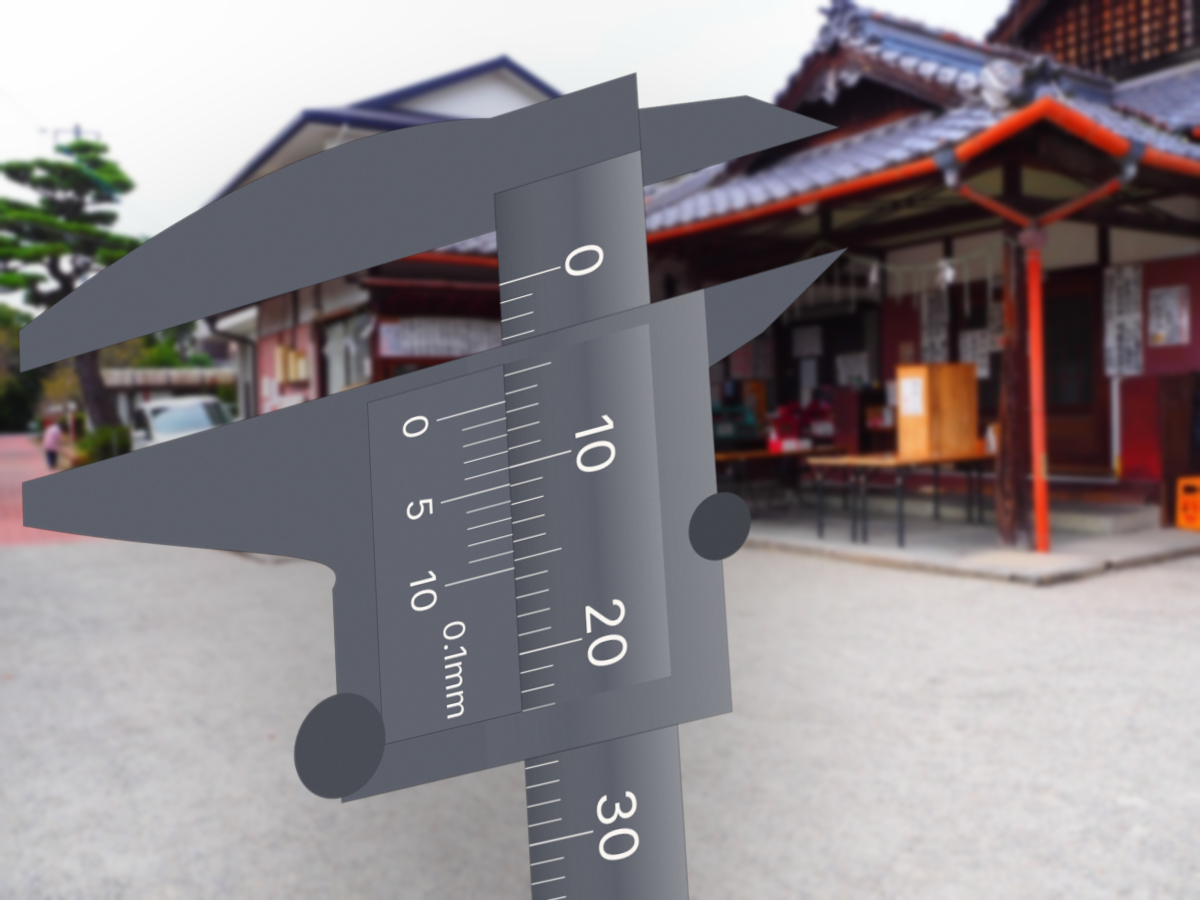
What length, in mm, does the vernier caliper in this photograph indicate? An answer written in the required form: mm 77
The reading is mm 6.4
